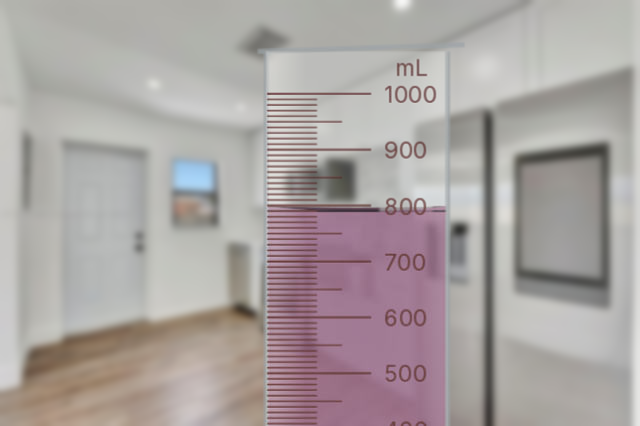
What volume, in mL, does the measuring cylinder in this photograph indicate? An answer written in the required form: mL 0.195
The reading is mL 790
